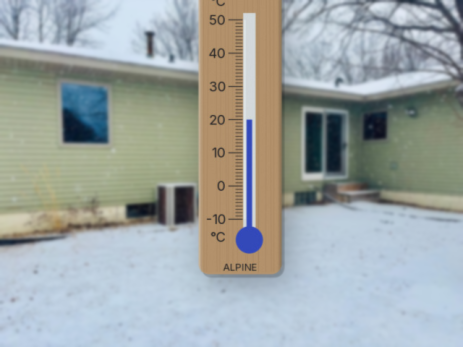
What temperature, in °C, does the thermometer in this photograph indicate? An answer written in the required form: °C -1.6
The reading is °C 20
